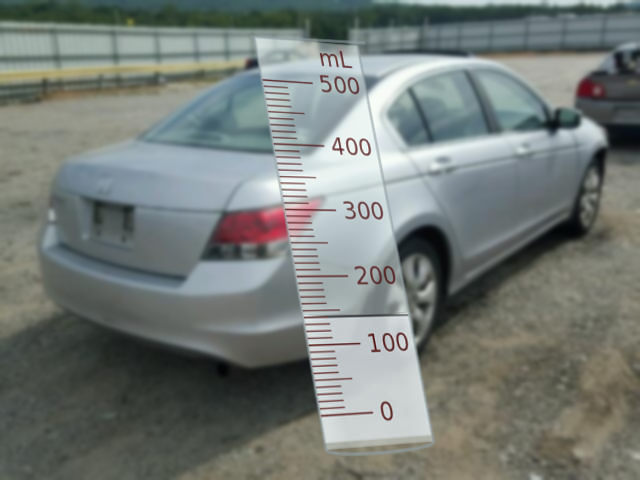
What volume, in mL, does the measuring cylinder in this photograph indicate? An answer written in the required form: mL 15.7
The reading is mL 140
